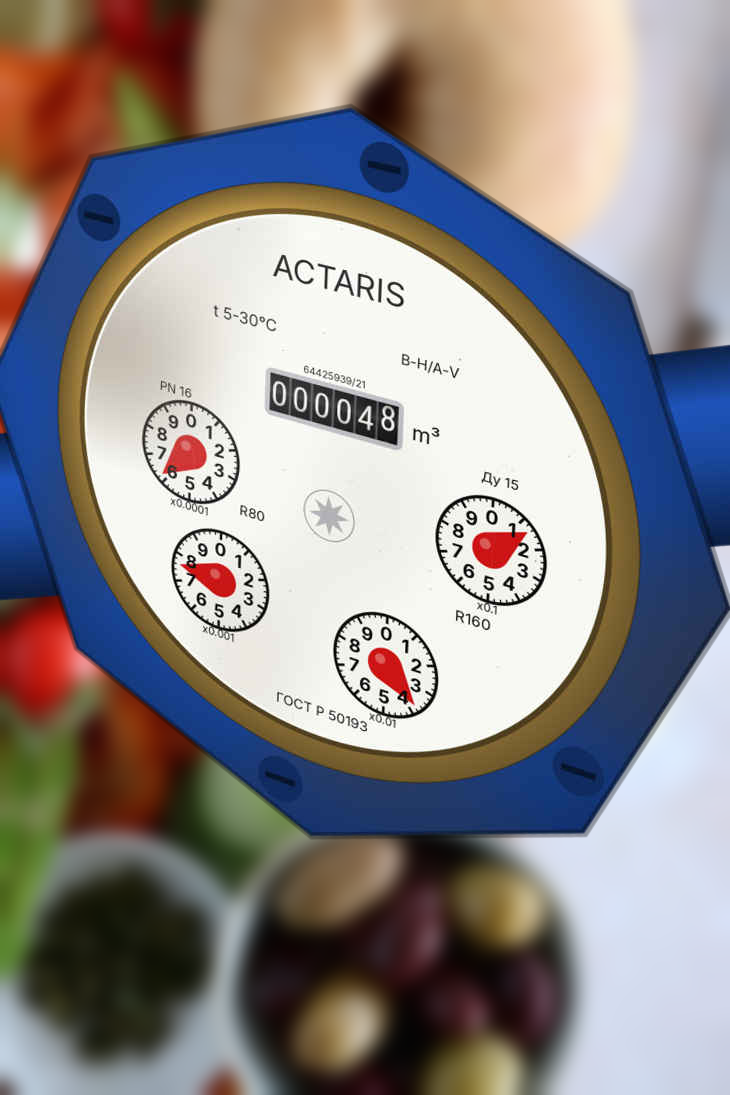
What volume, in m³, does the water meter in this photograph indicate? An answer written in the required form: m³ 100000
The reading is m³ 48.1376
